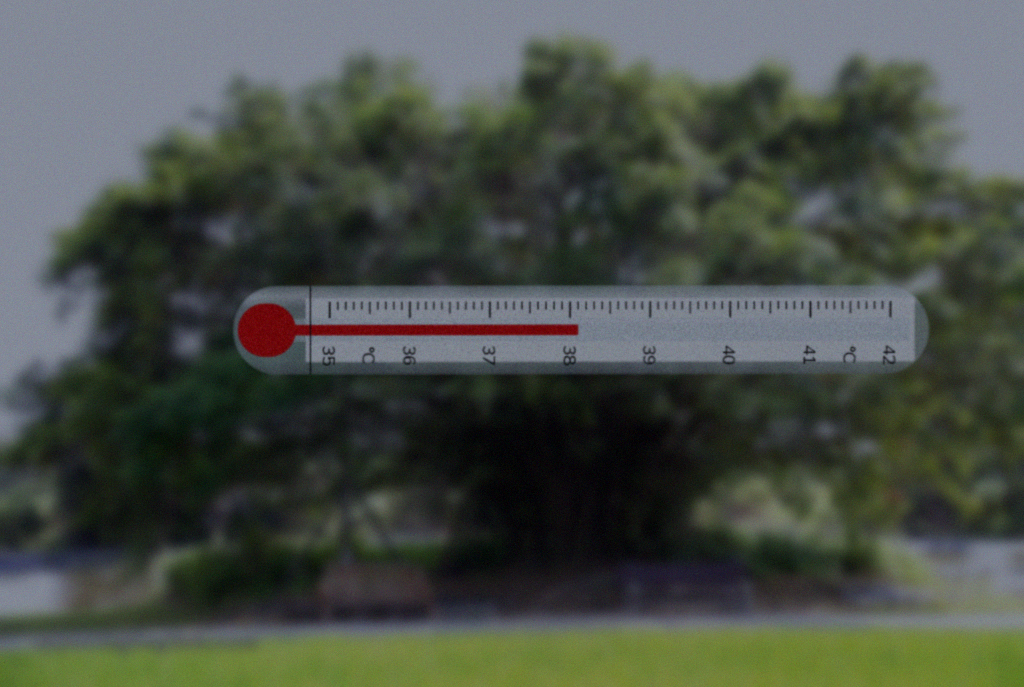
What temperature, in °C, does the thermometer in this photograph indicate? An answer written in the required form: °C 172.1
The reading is °C 38.1
